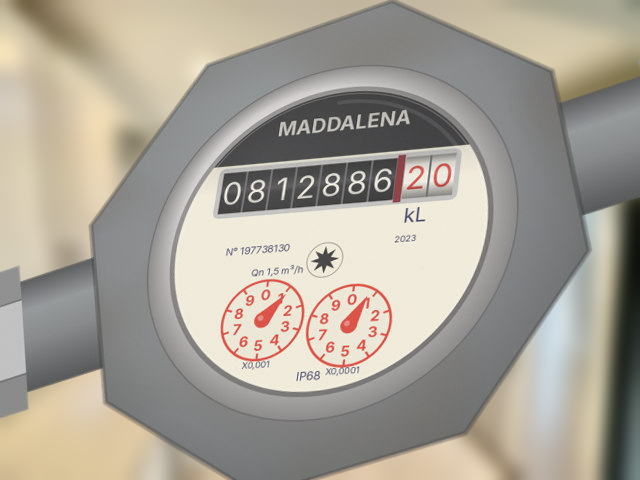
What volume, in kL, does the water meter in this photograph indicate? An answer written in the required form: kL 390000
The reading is kL 812886.2010
